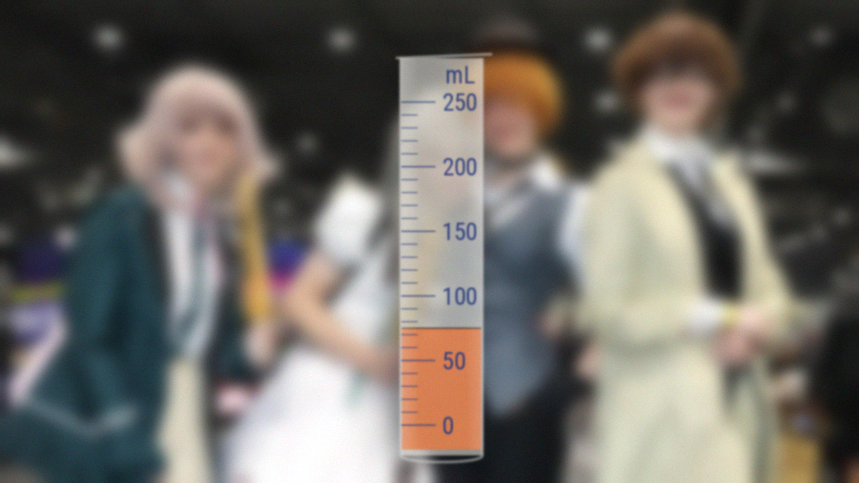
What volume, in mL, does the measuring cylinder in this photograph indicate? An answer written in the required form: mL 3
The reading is mL 75
